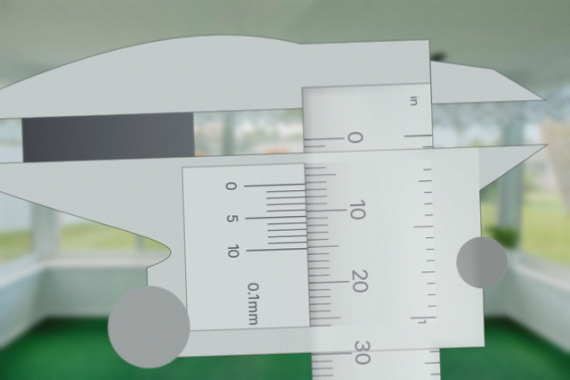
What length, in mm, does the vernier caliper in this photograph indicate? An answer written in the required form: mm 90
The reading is mm 6.2
